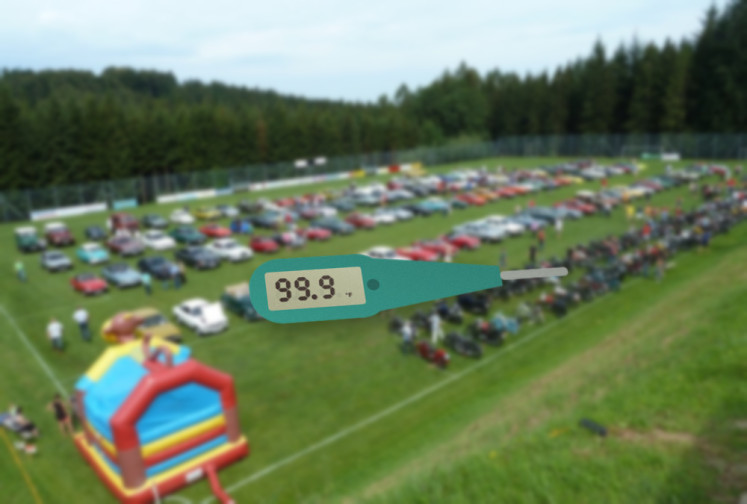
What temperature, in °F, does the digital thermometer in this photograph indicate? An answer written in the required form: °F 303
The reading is °F 99.9
